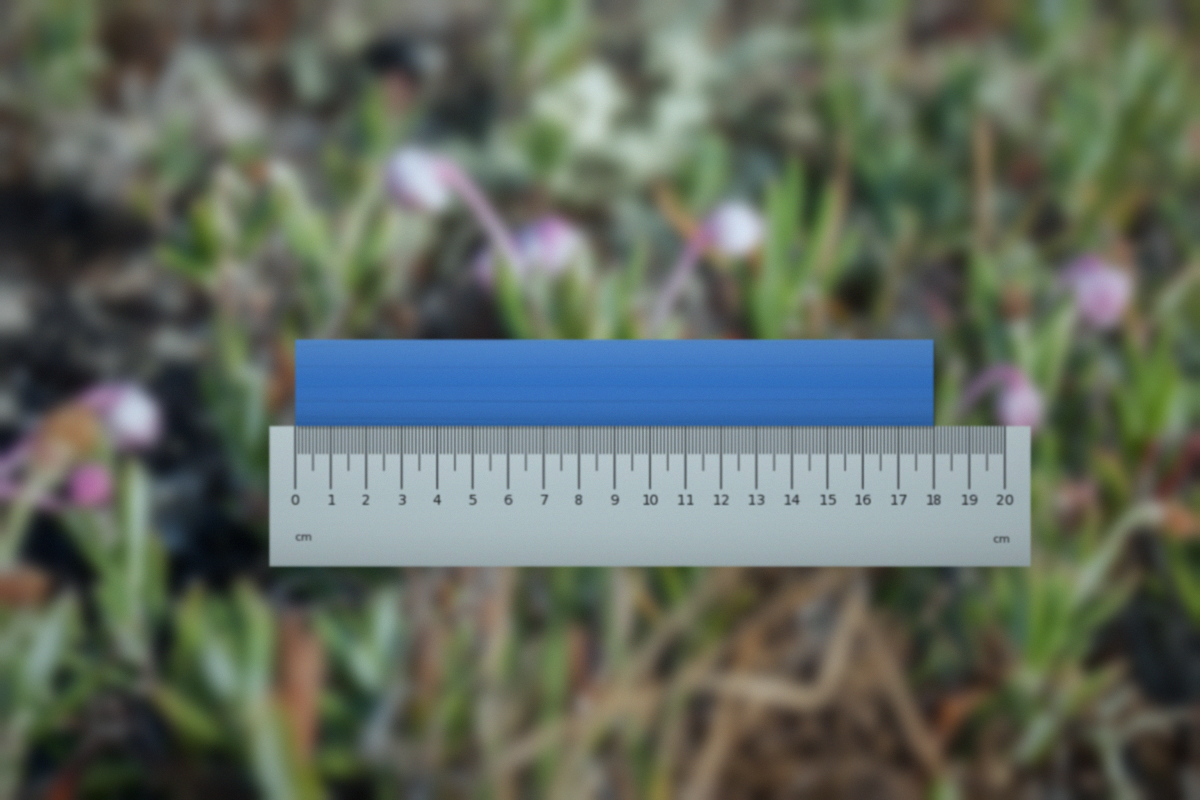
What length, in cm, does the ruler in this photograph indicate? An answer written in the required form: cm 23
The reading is cm 18
